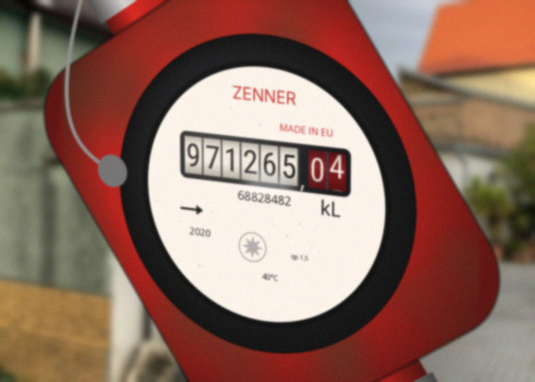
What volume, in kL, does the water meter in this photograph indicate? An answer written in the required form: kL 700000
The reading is kL 971265.04
